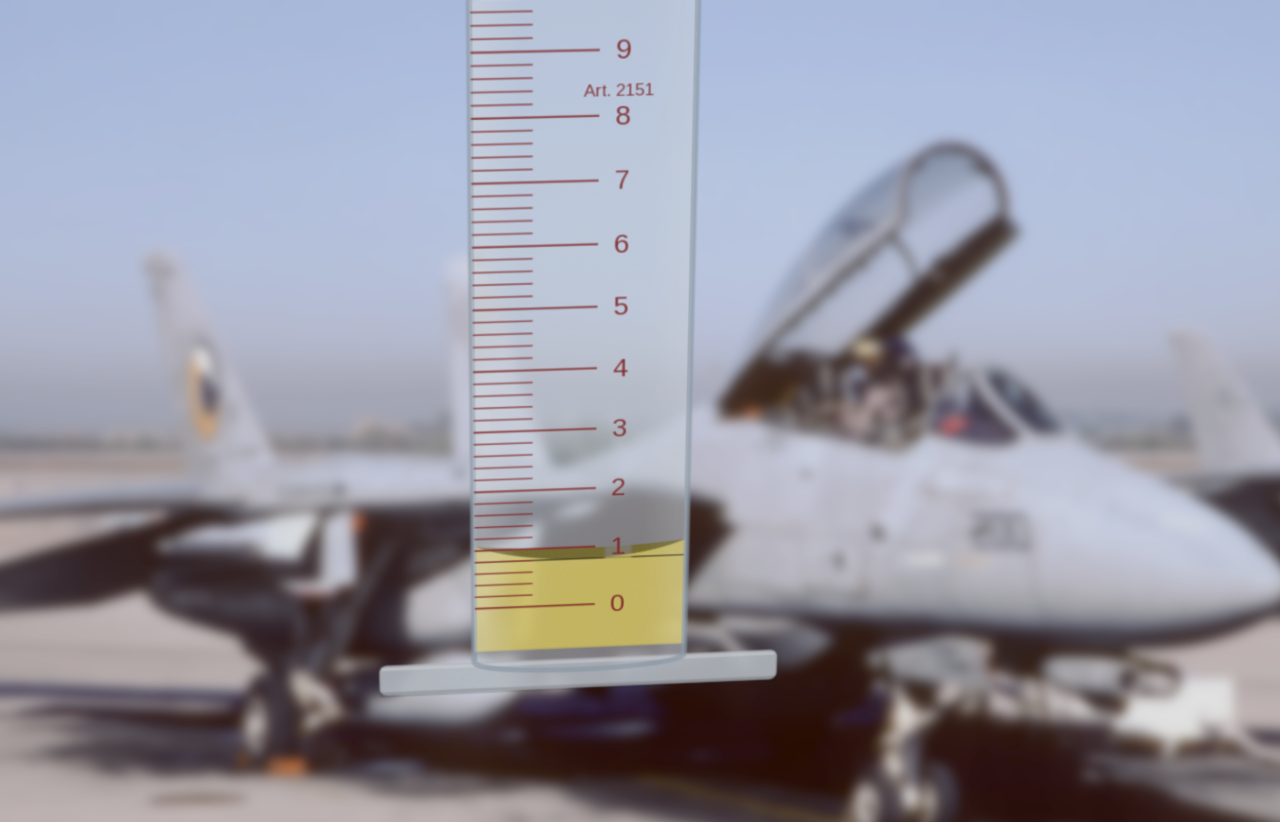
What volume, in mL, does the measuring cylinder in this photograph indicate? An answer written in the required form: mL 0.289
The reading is mL 0.8
